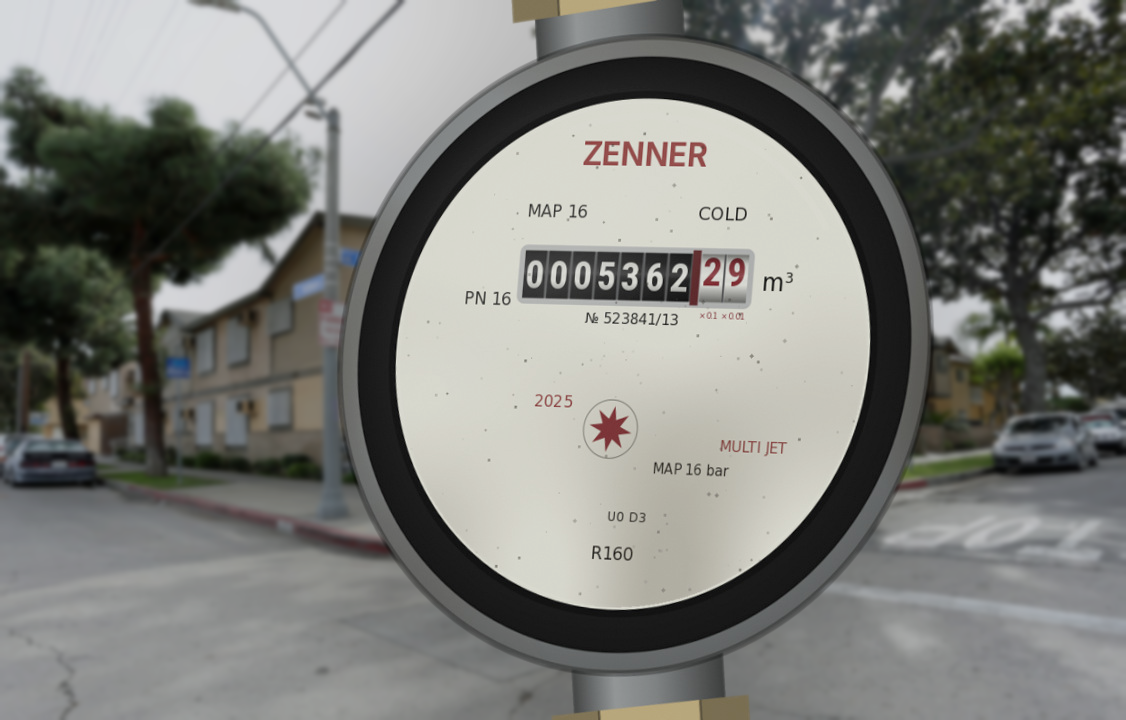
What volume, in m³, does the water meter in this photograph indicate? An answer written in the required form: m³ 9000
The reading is m³ 5362.29
